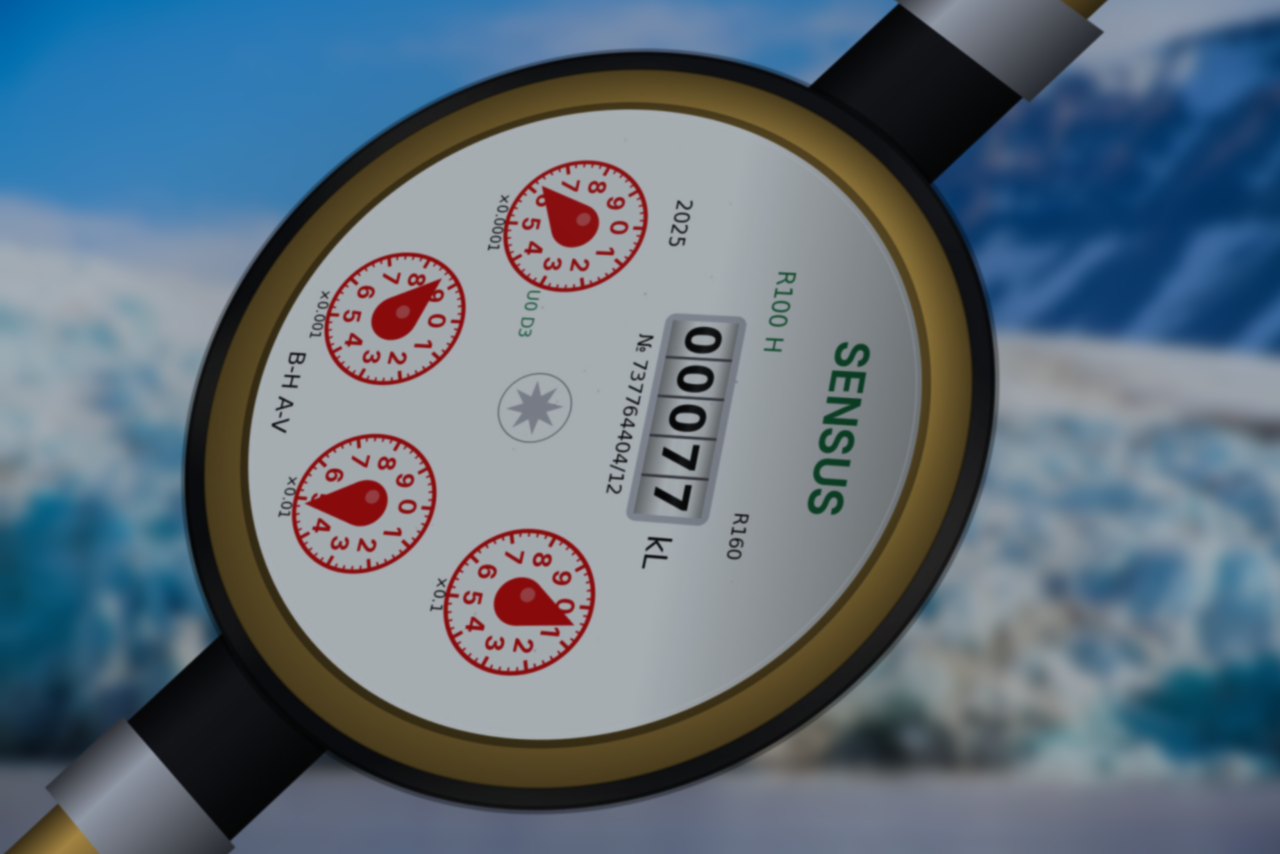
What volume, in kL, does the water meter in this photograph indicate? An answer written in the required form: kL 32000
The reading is kL 77.0486
